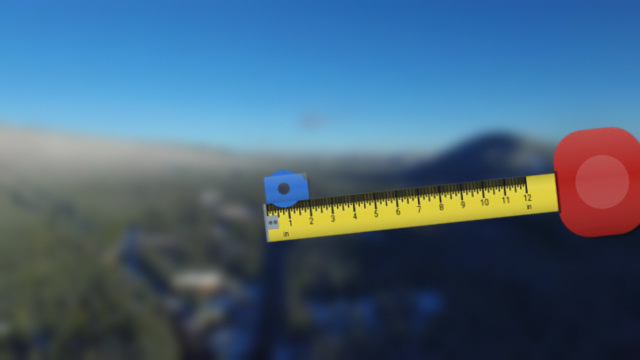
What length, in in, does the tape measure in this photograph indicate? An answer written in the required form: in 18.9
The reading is in 2
